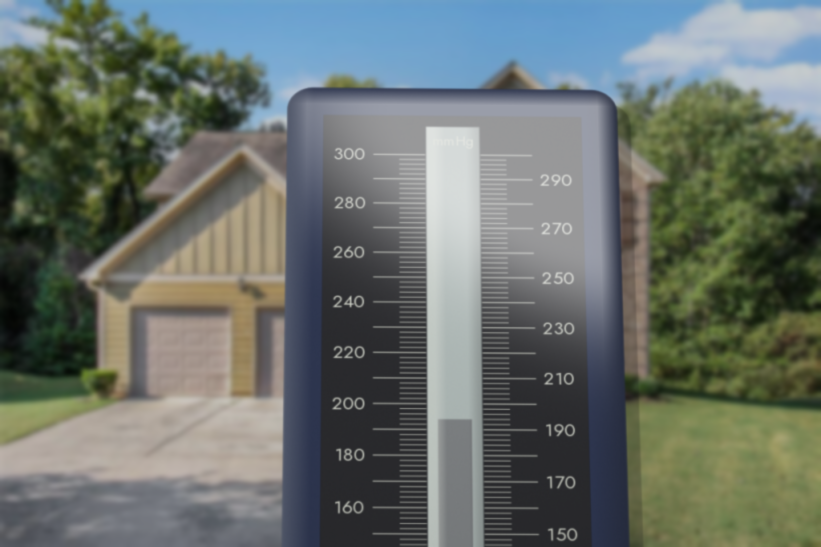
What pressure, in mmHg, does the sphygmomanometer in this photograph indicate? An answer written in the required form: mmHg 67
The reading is mmHg 194
